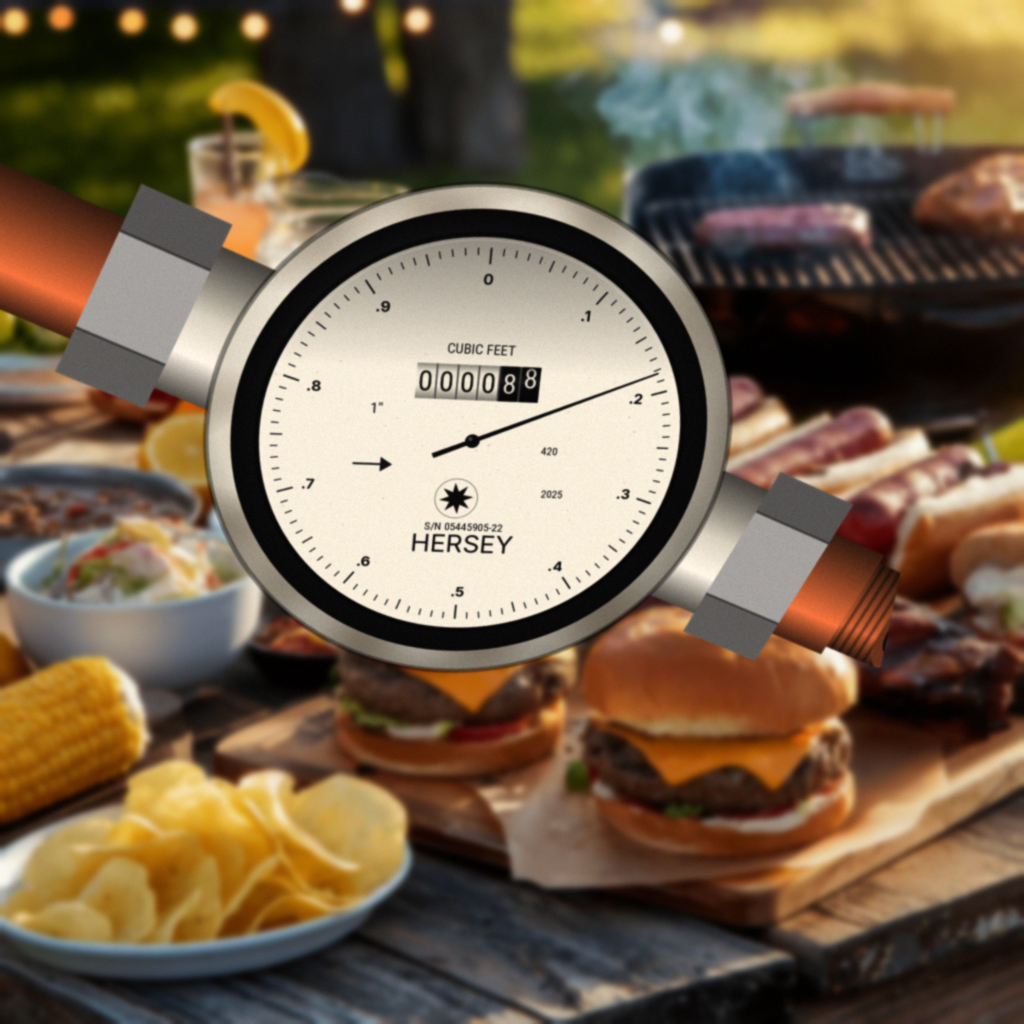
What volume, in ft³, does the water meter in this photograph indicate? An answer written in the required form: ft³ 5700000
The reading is ft³ 88.18
